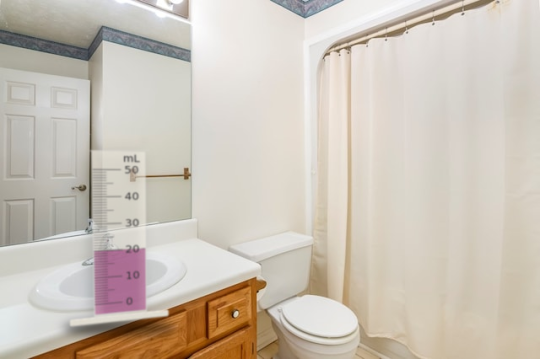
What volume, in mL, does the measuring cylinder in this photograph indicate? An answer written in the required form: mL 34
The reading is mL 20
